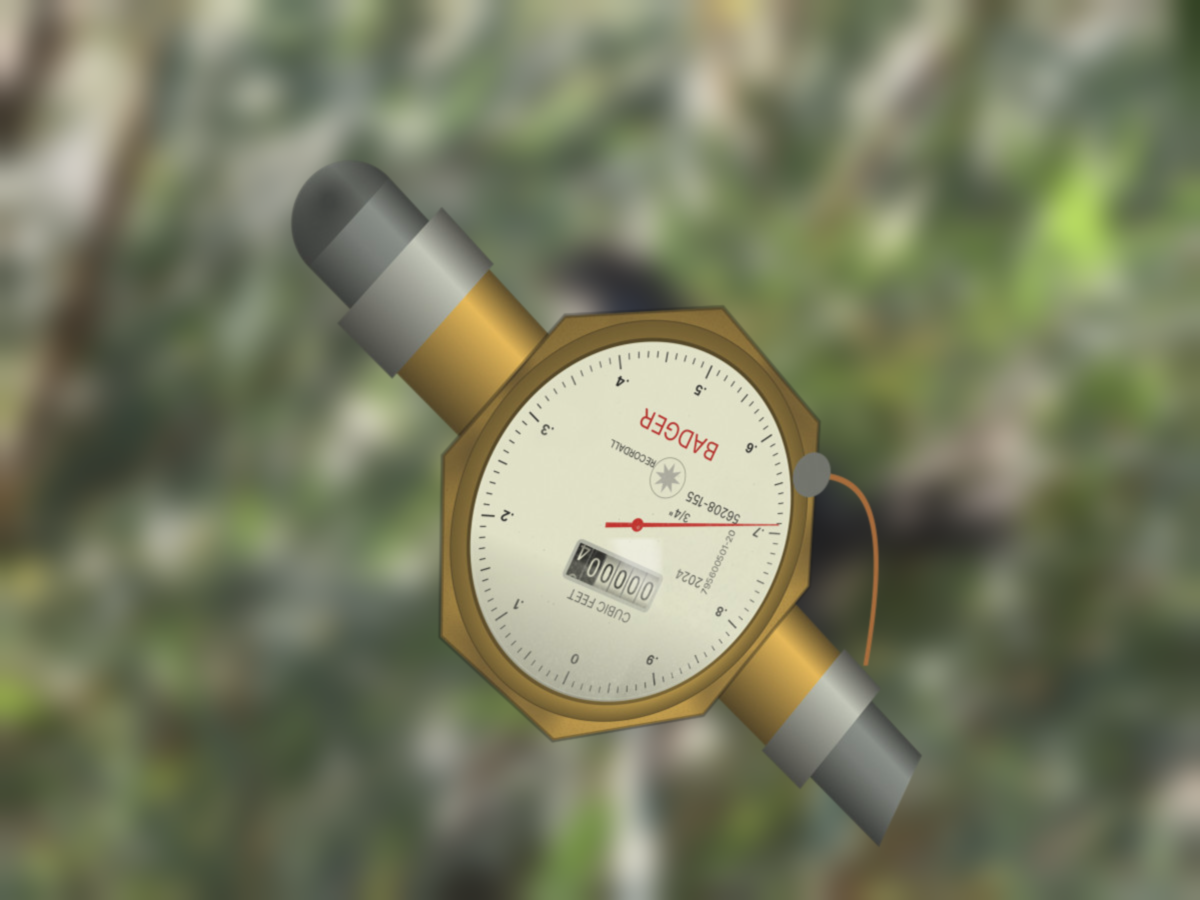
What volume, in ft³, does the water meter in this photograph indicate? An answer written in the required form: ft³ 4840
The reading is ft³ 3.69
